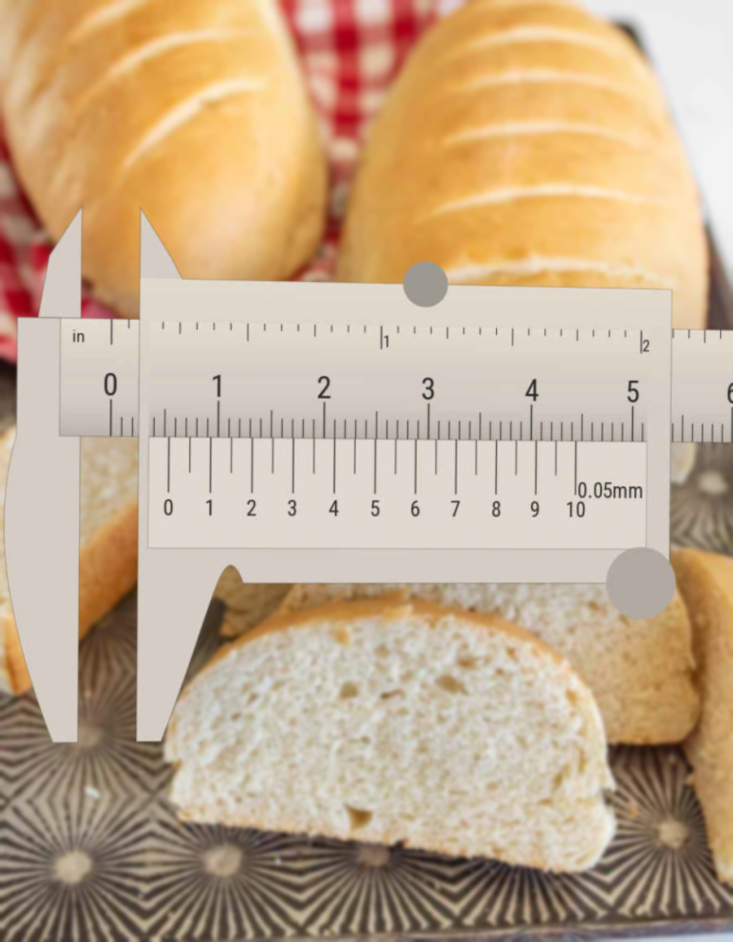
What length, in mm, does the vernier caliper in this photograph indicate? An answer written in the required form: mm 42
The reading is mm 5.4
